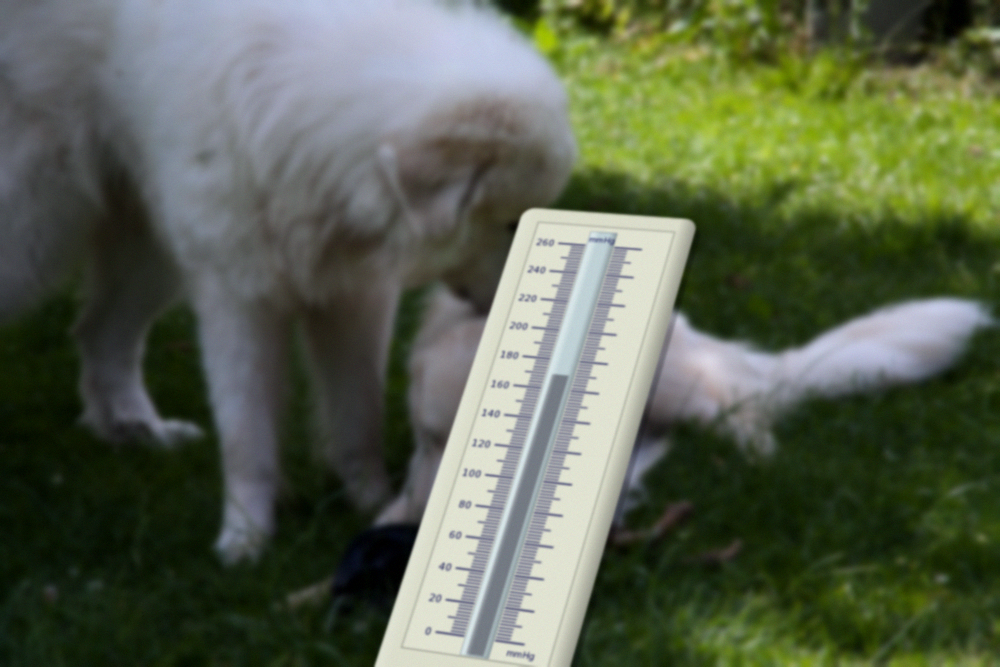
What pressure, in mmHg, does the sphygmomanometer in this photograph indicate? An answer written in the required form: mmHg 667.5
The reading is mmHg 170
